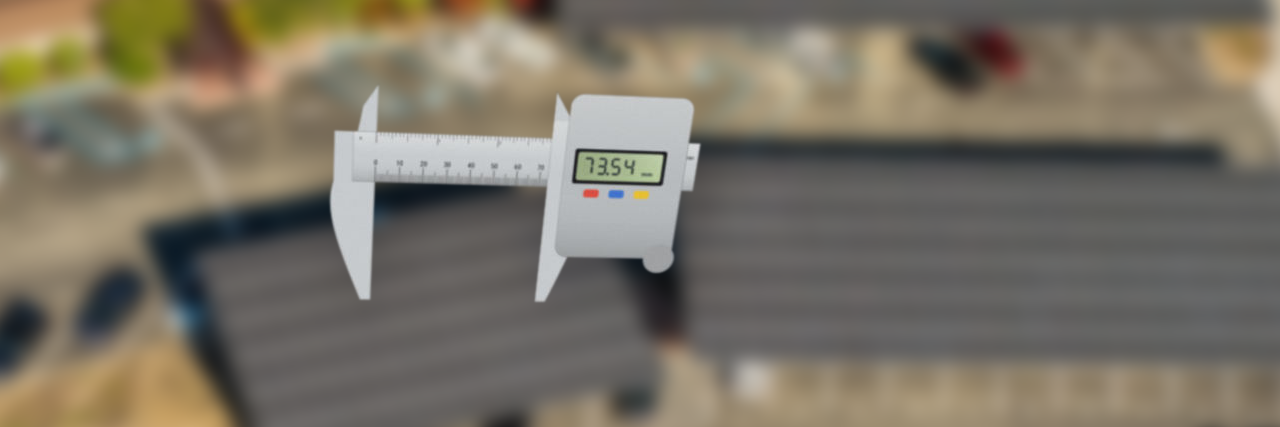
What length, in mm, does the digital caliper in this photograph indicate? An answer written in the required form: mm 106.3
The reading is mm 73.54
